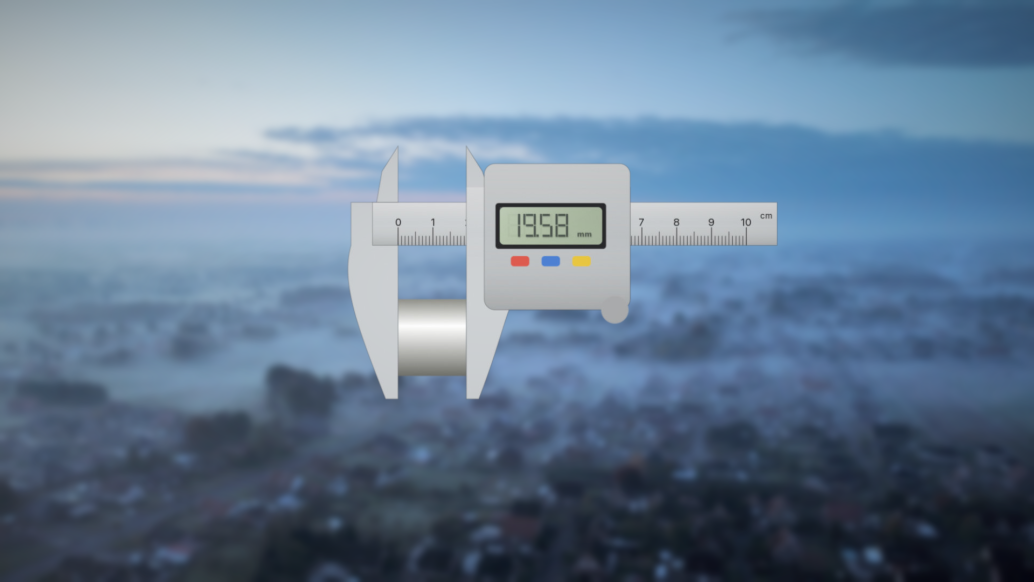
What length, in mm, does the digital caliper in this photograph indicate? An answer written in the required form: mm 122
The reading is mm 19.58
